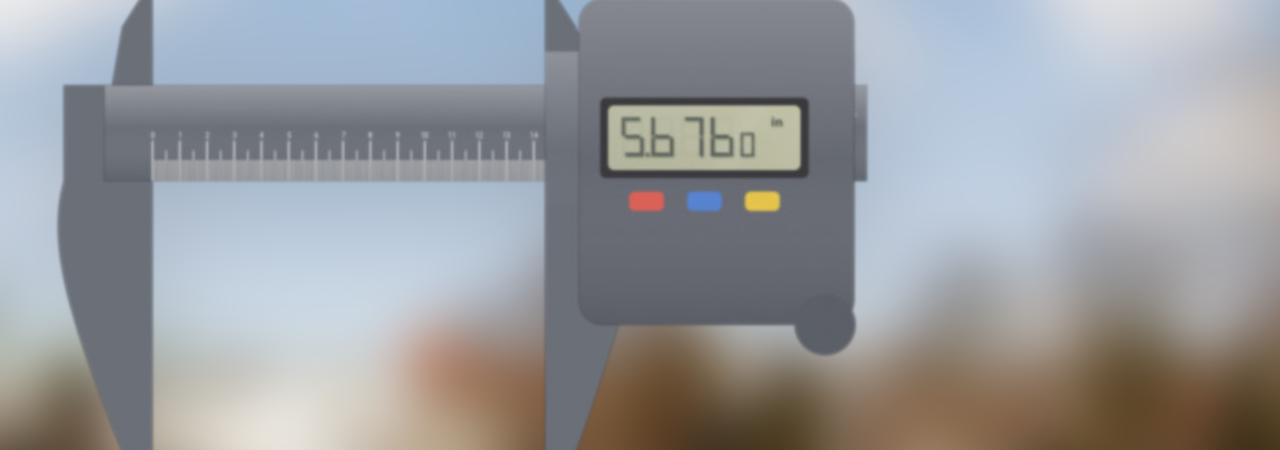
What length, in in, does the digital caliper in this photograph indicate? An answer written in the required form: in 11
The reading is in 5.6760
